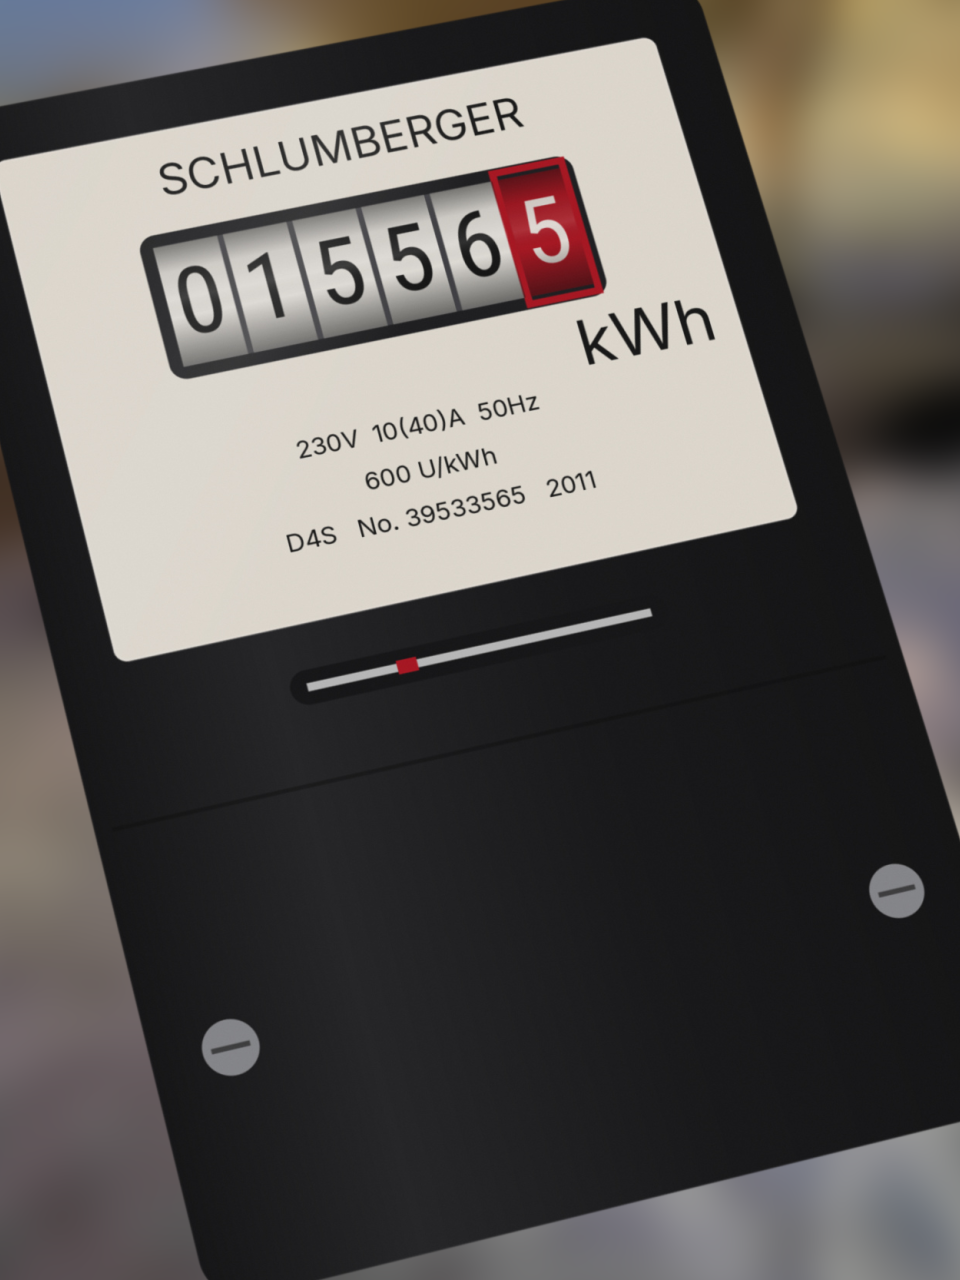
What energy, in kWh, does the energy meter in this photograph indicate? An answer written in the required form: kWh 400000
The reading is kWh 1556.5
